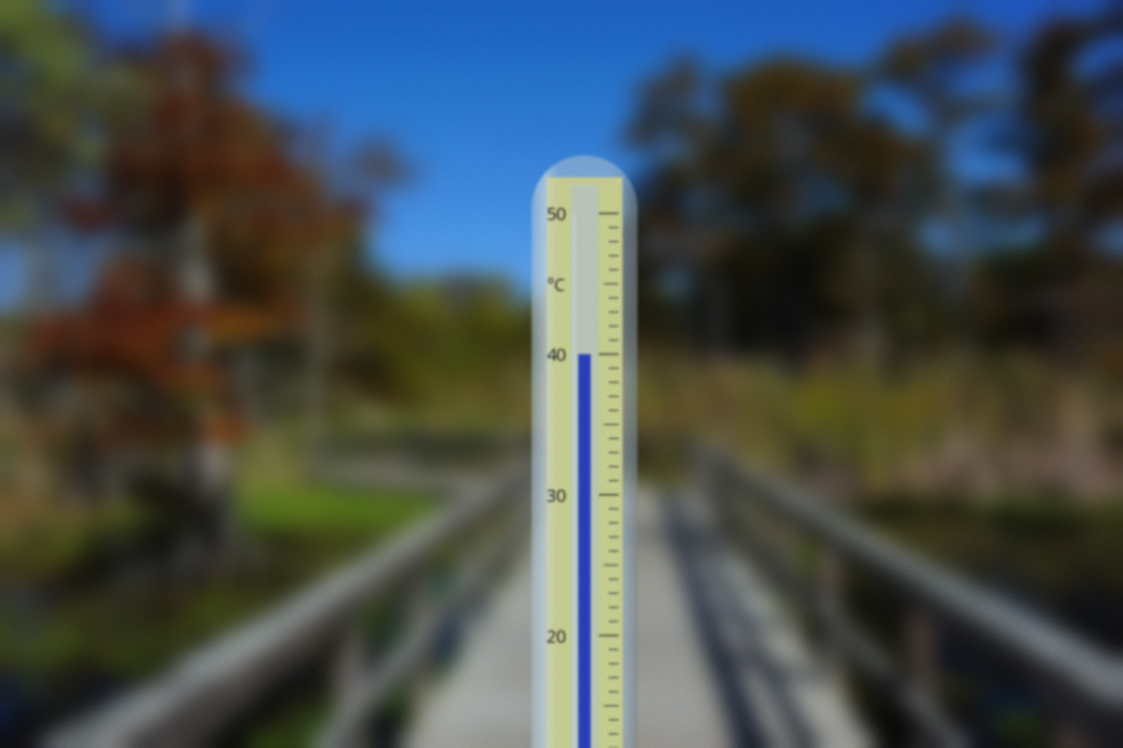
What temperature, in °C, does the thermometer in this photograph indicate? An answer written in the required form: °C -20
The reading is °C 40
